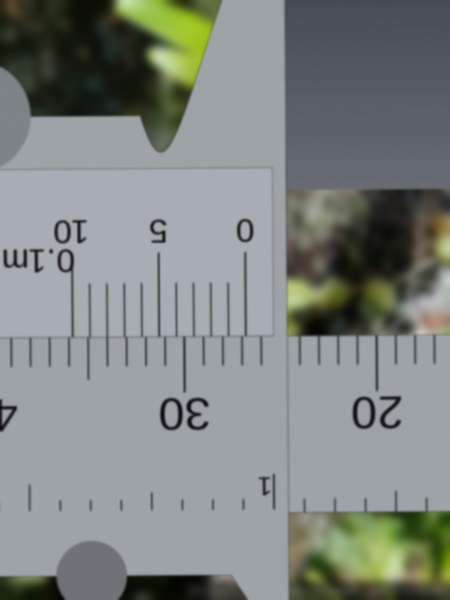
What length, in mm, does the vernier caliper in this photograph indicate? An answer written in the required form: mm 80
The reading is mm 26.8
